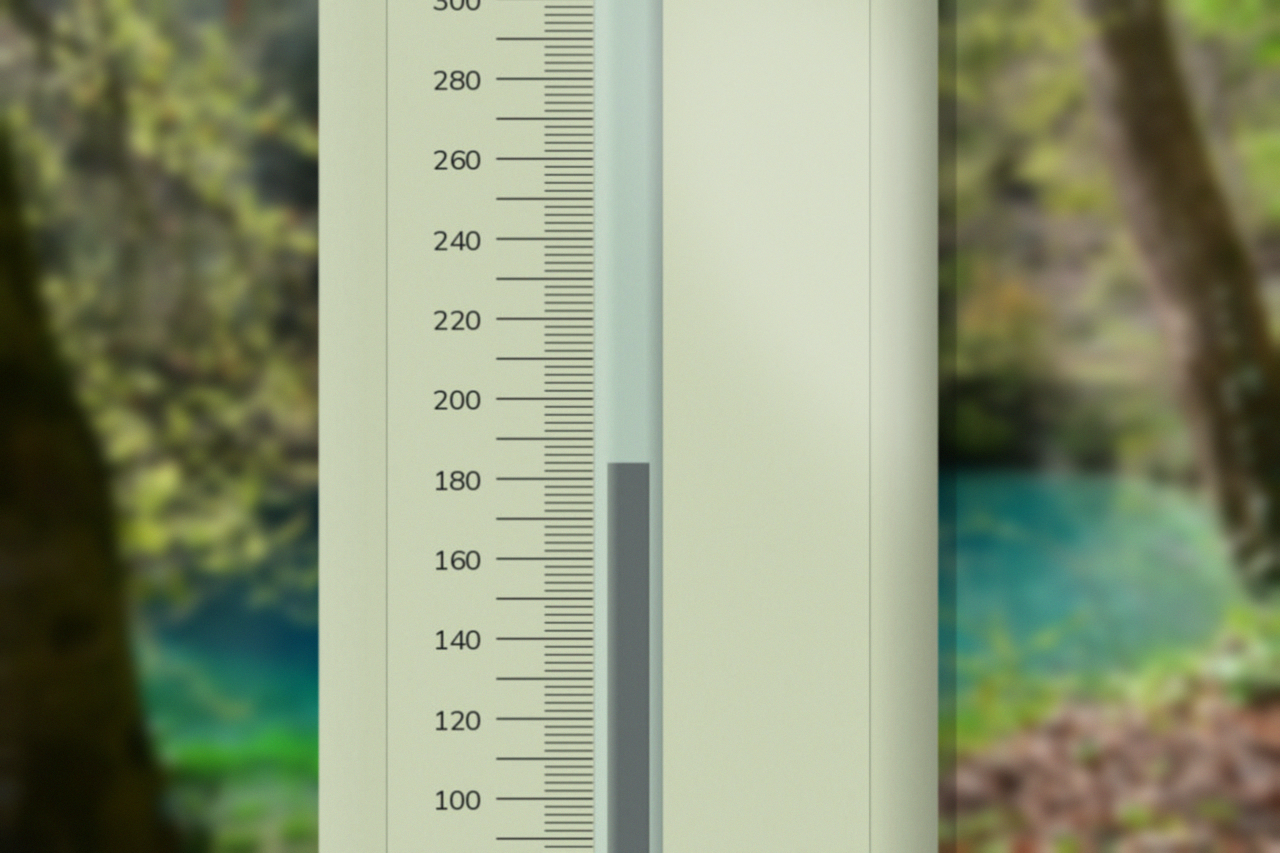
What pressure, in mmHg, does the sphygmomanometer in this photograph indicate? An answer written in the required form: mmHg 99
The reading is mmHg 184
